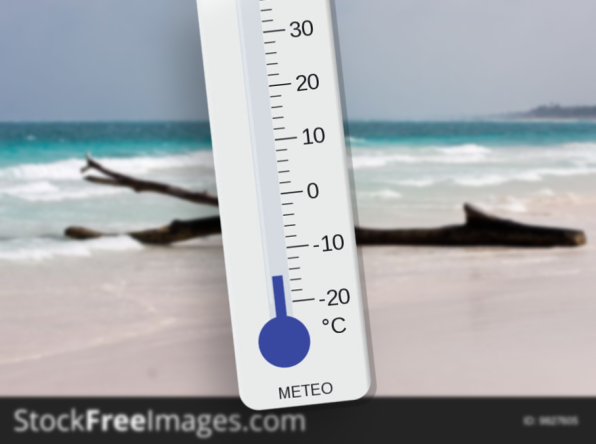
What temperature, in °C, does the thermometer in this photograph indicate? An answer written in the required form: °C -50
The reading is °C -15
